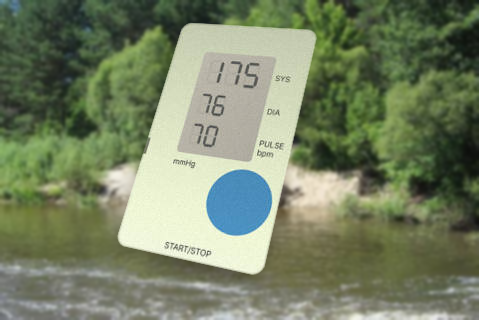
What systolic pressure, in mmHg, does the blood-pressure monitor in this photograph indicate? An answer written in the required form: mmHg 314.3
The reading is mmHg 175
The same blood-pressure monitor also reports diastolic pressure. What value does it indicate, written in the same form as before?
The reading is mmHg 76
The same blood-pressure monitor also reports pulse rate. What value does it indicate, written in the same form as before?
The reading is bpm 70
